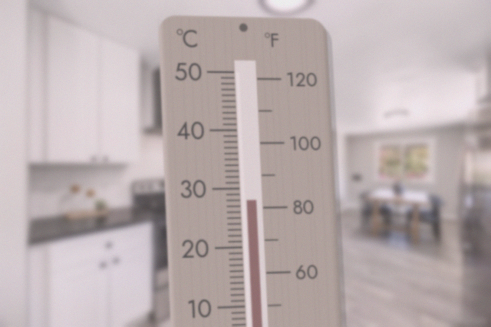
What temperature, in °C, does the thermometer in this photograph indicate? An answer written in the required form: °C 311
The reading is °C 28
